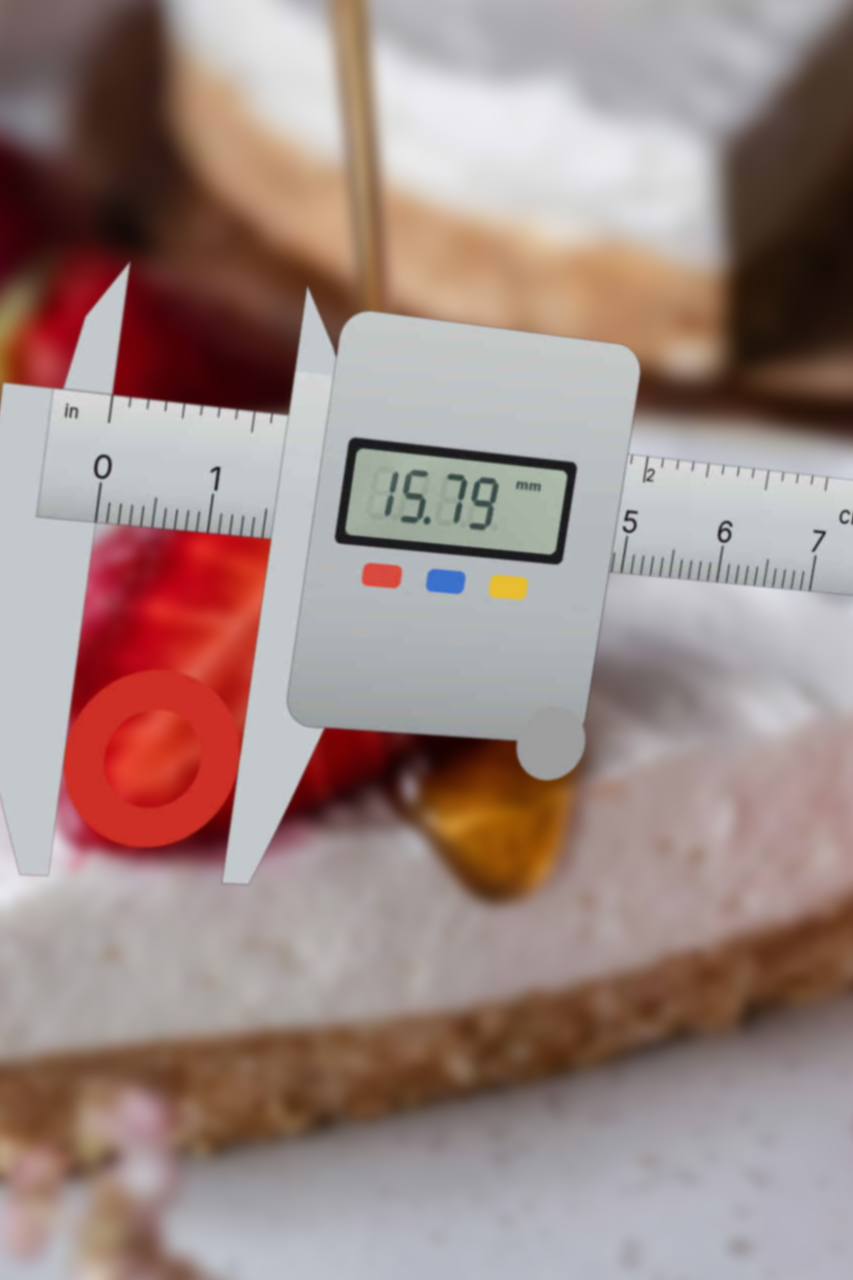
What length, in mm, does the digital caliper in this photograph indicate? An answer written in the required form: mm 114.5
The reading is mm 15.79
